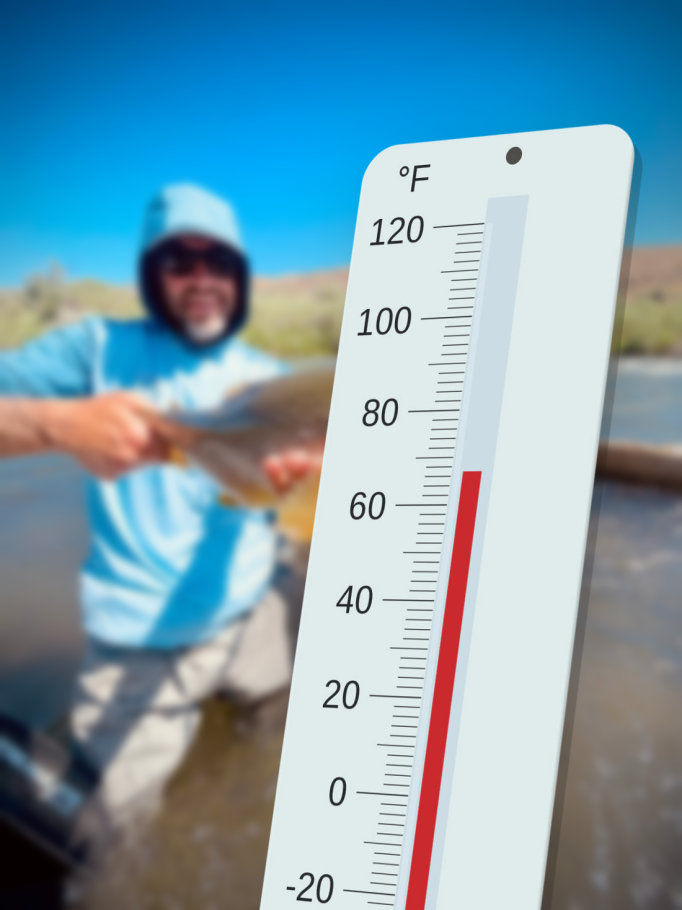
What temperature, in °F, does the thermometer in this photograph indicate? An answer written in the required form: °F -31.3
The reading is °F 67
